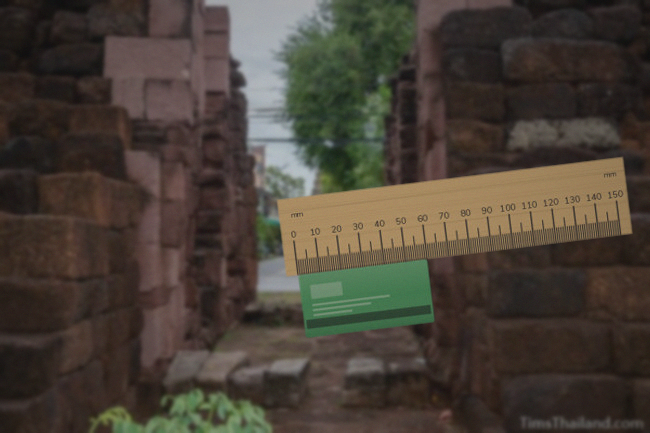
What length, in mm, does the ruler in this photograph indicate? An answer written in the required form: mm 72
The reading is mm 60
